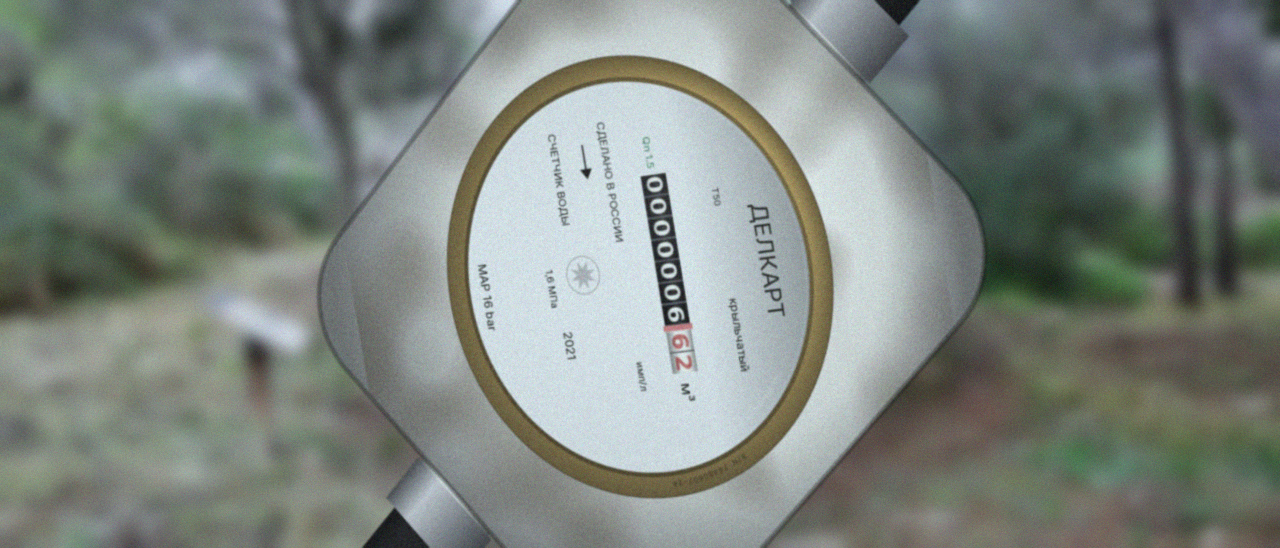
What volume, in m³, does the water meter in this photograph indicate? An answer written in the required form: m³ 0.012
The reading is m³ 6.62
